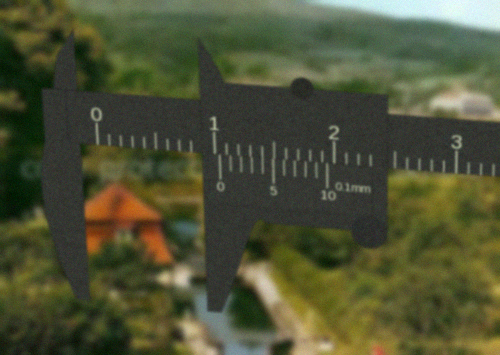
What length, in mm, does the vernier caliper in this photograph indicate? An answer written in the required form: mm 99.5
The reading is mm 10.4
